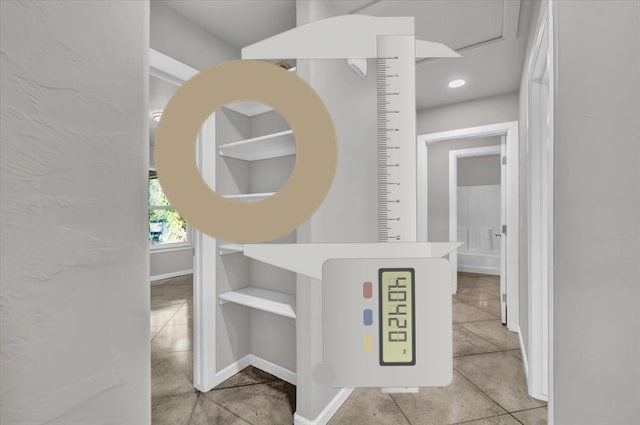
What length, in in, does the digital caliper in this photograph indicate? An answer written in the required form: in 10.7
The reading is in 4.0420
